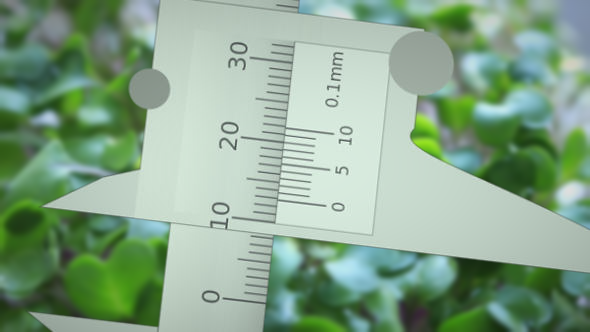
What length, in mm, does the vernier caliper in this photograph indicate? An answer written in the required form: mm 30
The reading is mm 12.8
